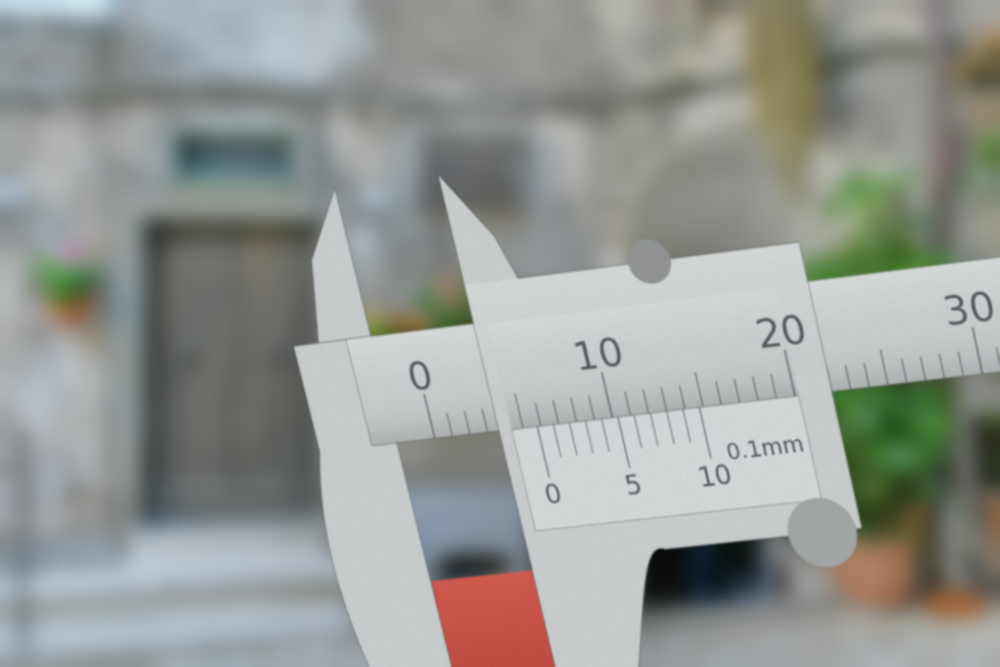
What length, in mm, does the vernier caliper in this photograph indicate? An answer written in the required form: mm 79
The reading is mm 5.8
